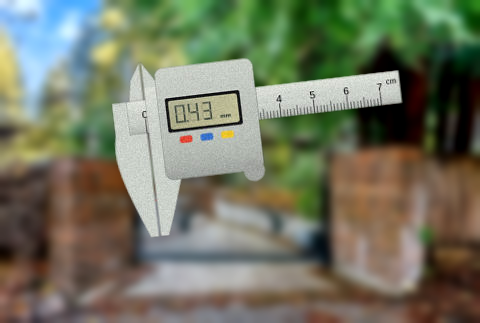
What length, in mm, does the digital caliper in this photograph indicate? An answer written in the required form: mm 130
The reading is mm 0.43
